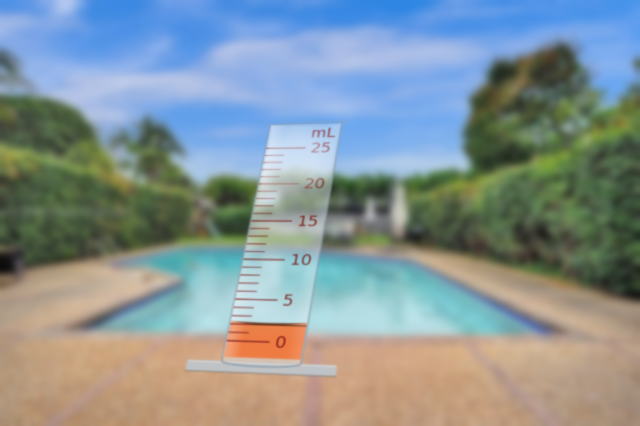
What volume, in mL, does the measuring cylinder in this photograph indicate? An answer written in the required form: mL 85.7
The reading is mL 2
